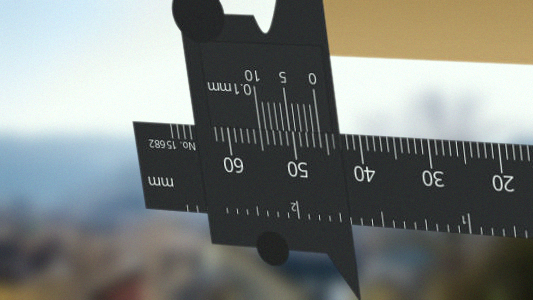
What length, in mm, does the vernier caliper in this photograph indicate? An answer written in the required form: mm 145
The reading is mm 46.0
